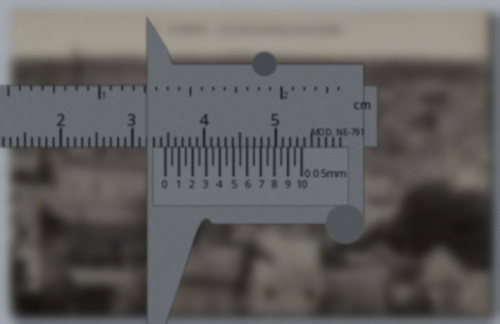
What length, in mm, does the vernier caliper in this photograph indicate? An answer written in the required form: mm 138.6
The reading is mm 34.6
